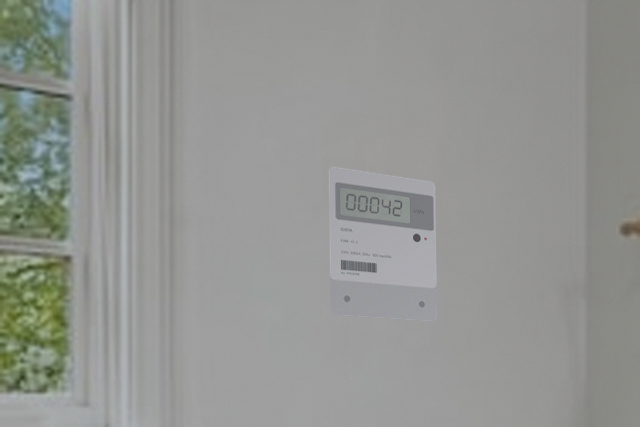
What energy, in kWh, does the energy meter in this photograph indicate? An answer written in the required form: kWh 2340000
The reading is kWh 42
